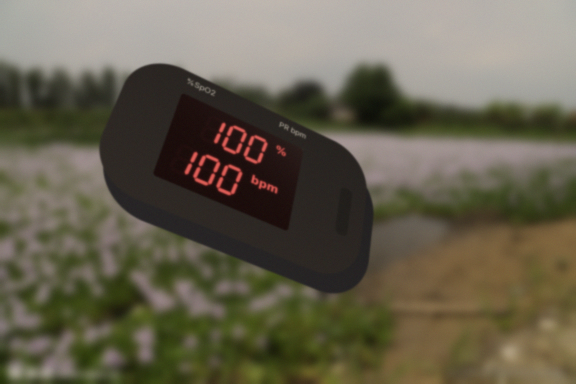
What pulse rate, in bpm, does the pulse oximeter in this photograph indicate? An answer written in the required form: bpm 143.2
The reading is bpm 100
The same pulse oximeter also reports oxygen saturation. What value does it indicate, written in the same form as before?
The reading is % 100
